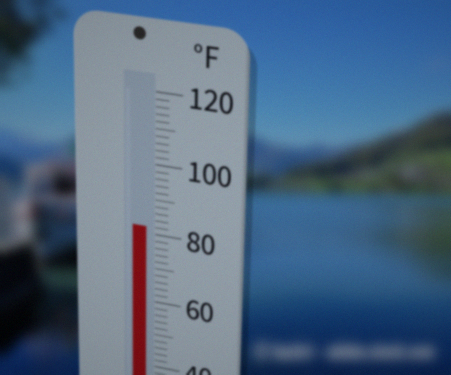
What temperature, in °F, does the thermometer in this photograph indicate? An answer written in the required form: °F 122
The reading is °F 82
